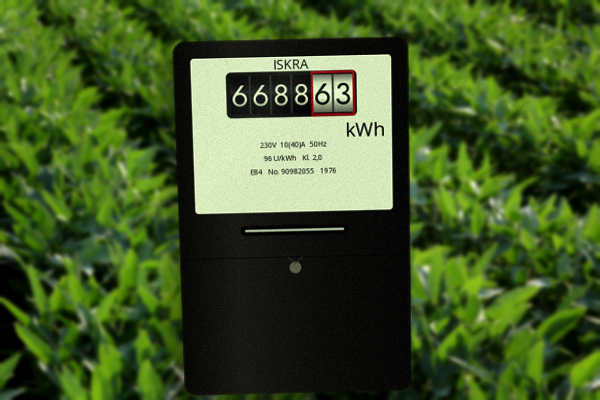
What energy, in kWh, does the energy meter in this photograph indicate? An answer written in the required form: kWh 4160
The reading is kWh 6688.63
